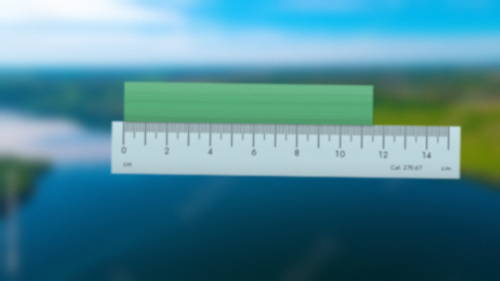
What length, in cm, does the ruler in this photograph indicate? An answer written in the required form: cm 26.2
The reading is cm 11.5
